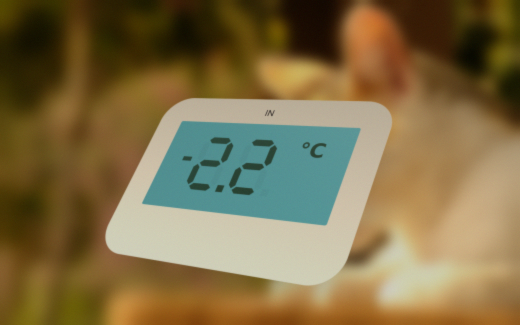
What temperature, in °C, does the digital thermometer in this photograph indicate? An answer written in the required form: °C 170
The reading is °C -2.2
